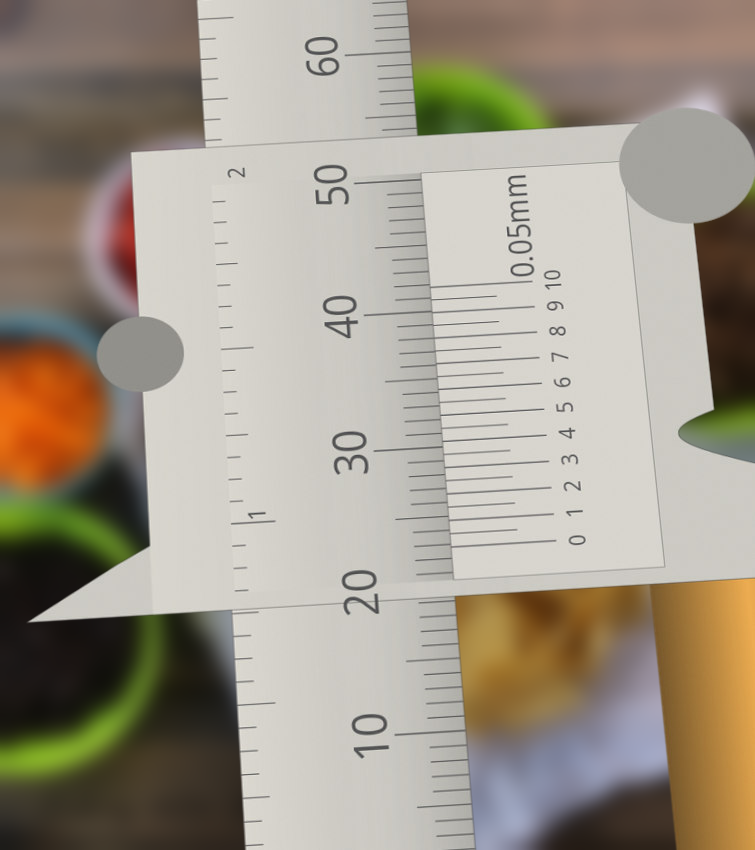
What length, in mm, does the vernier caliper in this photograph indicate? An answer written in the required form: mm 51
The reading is mm 22.8
